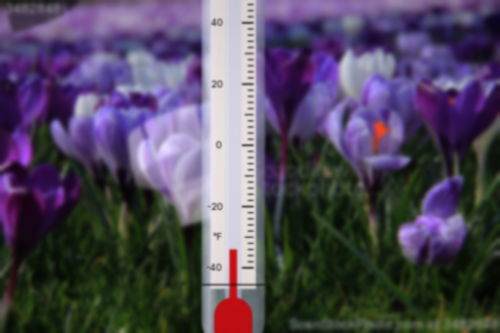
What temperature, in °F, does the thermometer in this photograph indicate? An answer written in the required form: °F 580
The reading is °F -34
